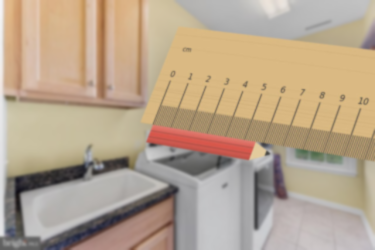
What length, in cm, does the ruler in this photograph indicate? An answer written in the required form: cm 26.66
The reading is cm 6.5
